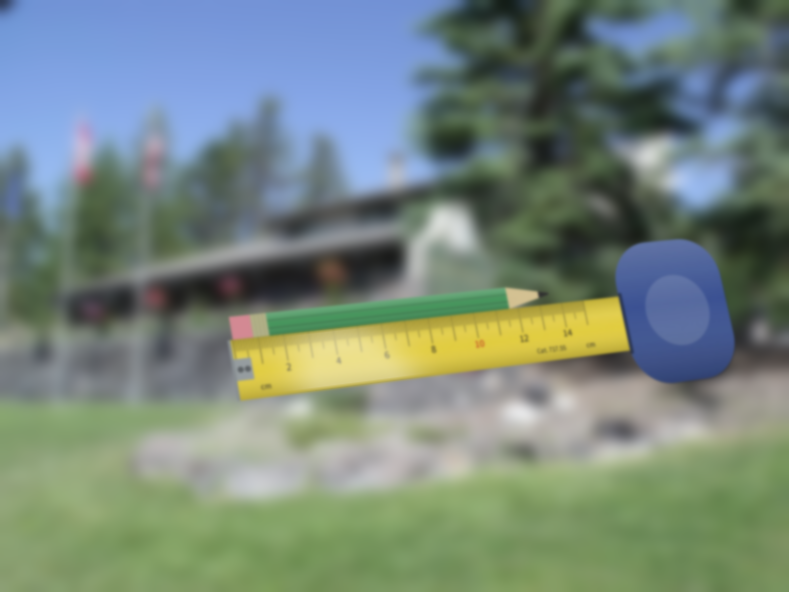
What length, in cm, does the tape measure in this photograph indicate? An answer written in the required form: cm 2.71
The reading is cm 13.5
